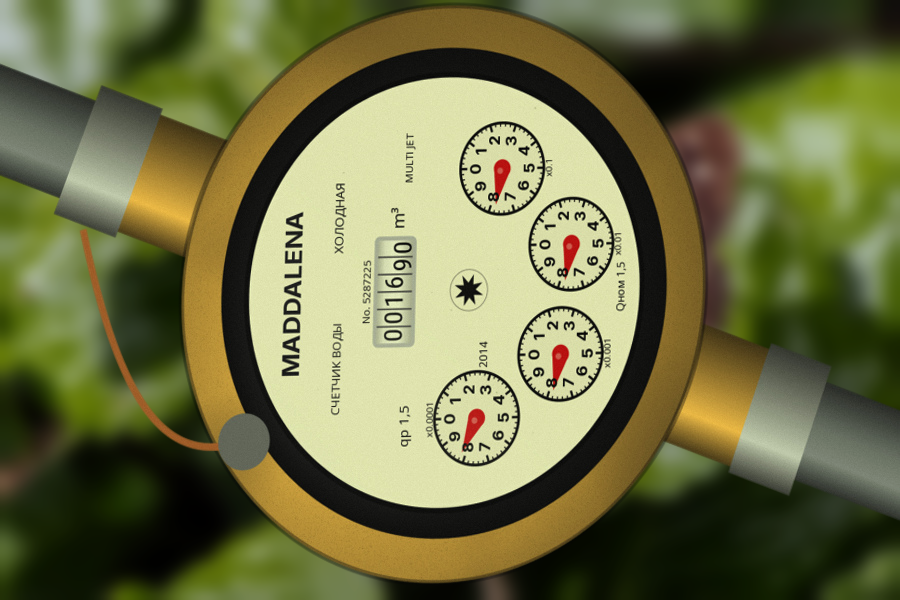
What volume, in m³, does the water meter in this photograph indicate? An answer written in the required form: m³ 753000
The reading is m³ 1689.7778
